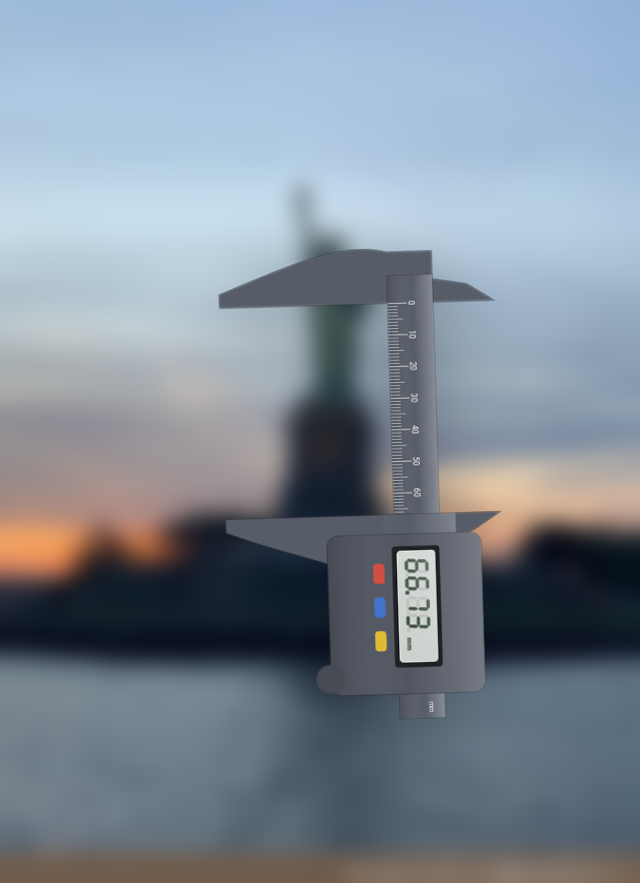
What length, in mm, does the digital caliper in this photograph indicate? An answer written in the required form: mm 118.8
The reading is mm 66.73
